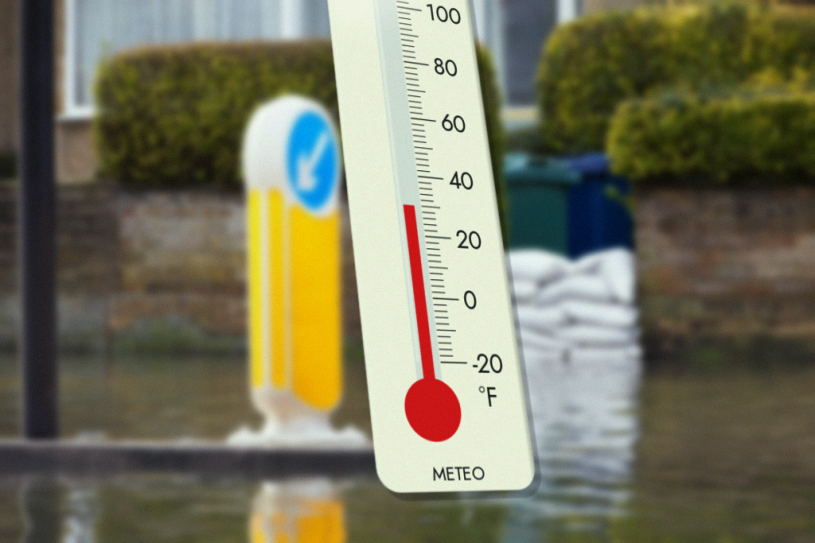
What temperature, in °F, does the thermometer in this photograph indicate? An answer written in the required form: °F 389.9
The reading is °F 30
